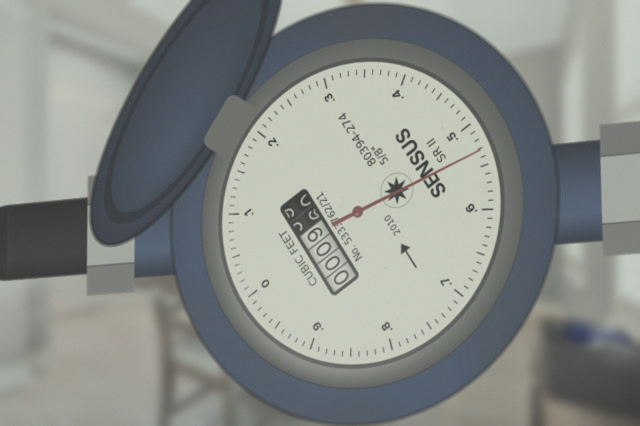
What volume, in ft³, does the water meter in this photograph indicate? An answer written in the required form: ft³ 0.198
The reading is ft³ 959.53
